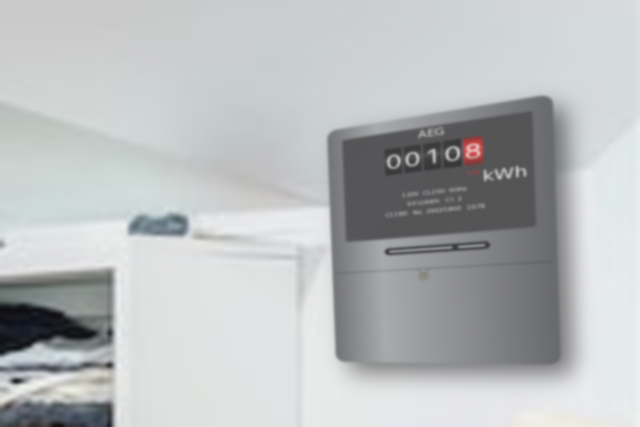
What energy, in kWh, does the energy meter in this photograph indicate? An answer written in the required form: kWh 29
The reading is kWh 10.8
